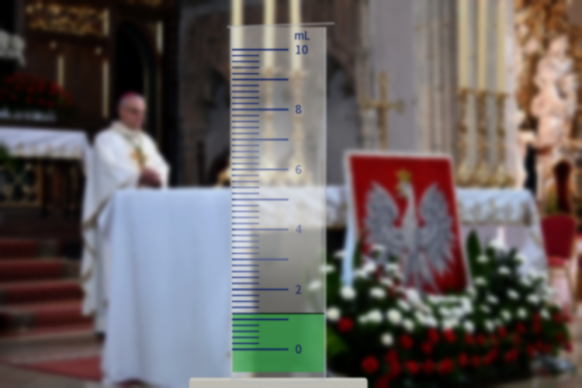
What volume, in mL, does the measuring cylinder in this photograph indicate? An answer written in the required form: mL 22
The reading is mL 1.2
